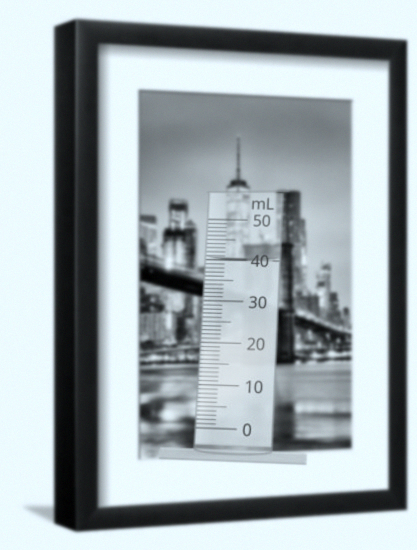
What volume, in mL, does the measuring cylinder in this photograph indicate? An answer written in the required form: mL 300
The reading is mL 40
